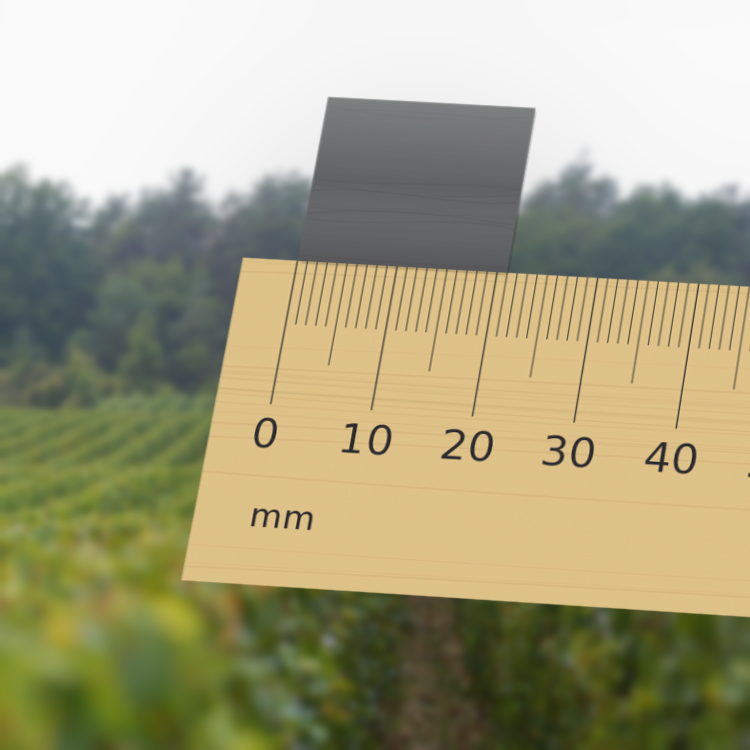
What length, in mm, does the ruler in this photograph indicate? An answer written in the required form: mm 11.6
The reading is mm 21
